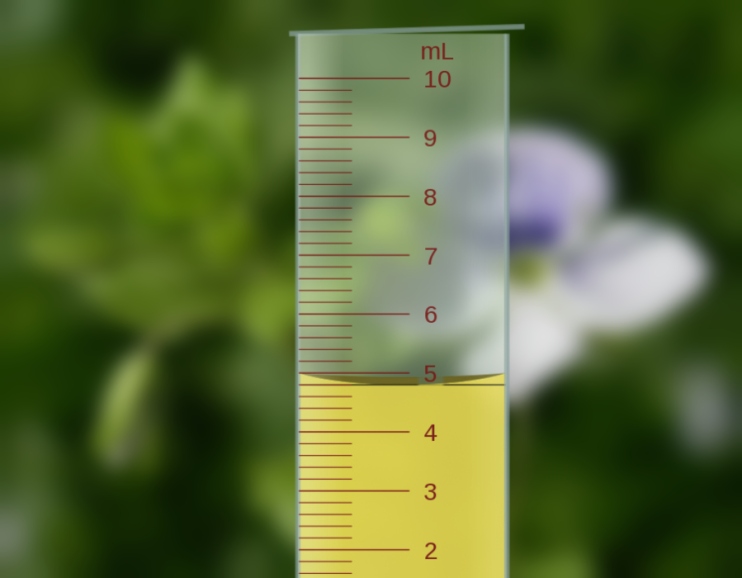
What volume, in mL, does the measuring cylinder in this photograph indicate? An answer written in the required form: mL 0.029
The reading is mL 4.8
